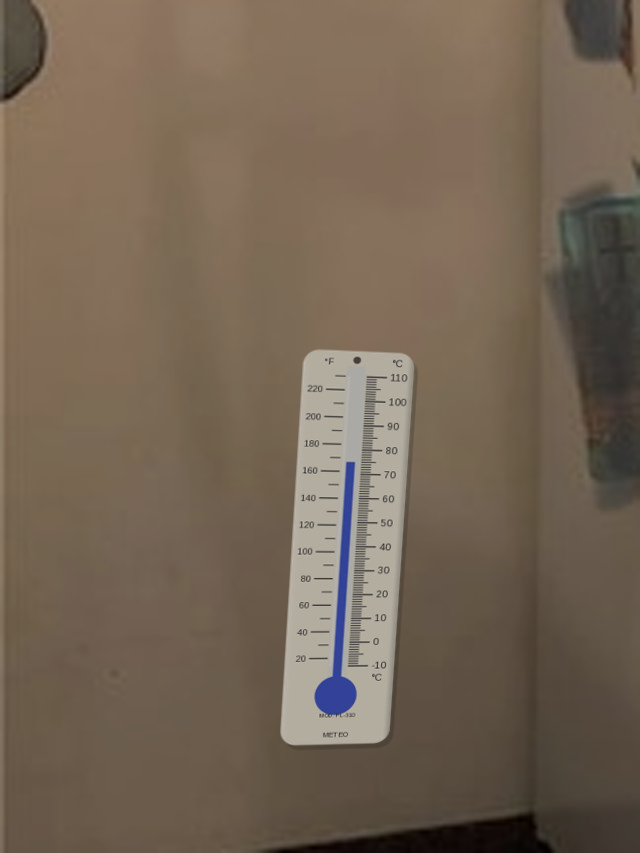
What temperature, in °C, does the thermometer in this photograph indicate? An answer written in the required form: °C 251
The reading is °C 75
